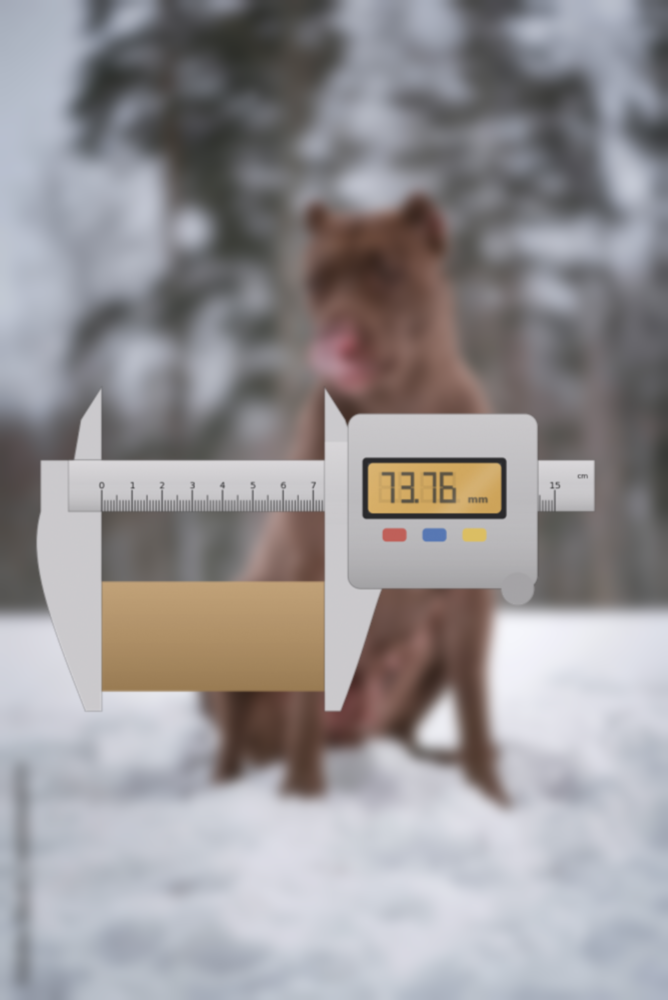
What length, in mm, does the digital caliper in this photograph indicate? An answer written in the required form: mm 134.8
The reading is mm 73.76
